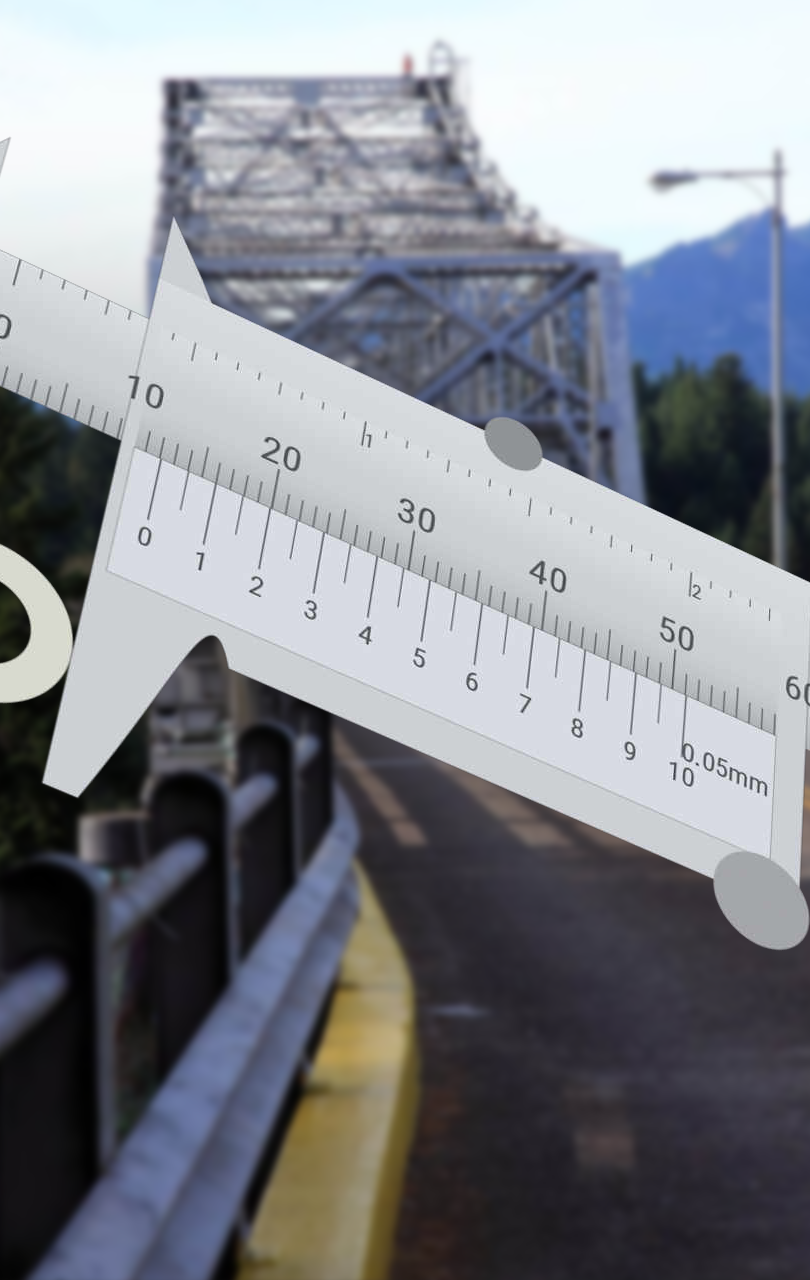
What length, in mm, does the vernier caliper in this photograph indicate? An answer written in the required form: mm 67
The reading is mm 12.1
